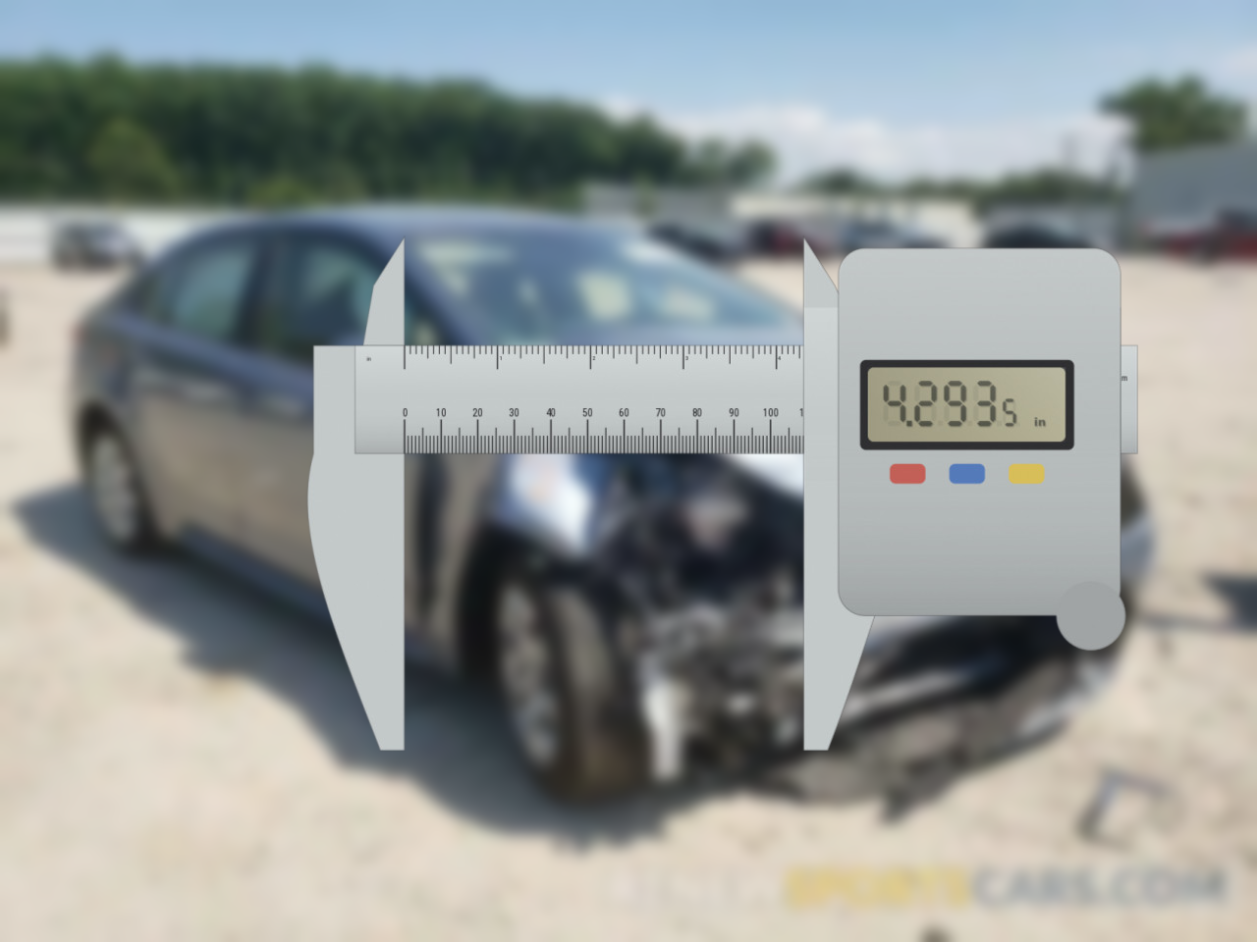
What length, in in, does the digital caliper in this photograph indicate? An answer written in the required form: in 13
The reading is in 4.2935
